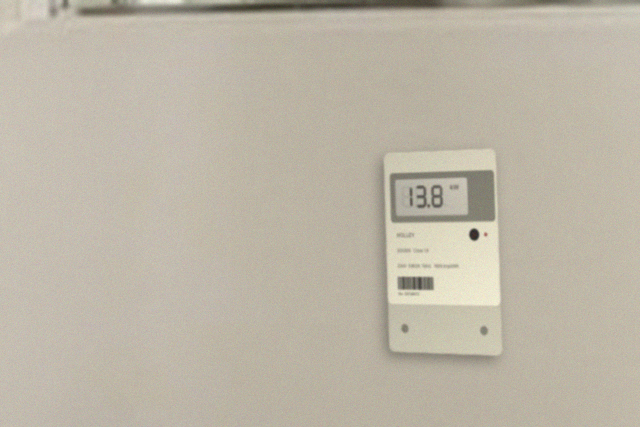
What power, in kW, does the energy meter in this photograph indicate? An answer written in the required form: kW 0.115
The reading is kW 13.8
